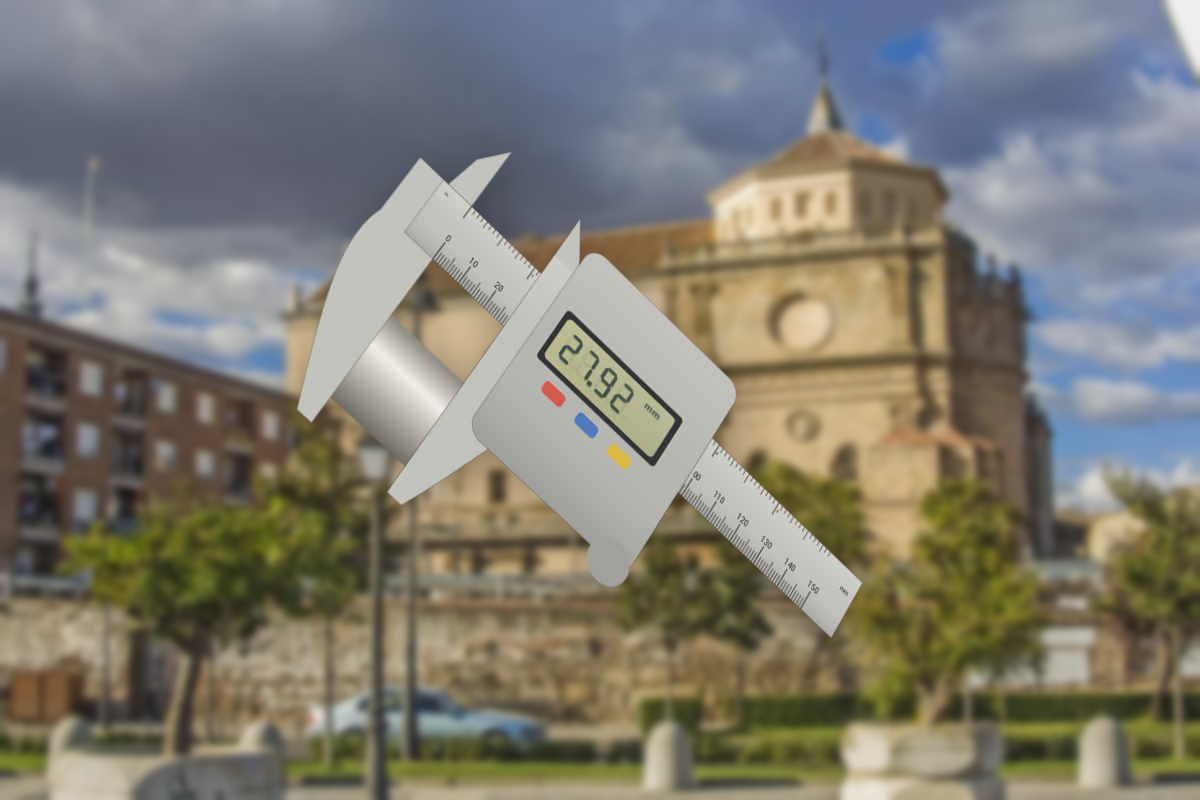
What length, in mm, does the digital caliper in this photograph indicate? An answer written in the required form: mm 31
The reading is mm 27.92
